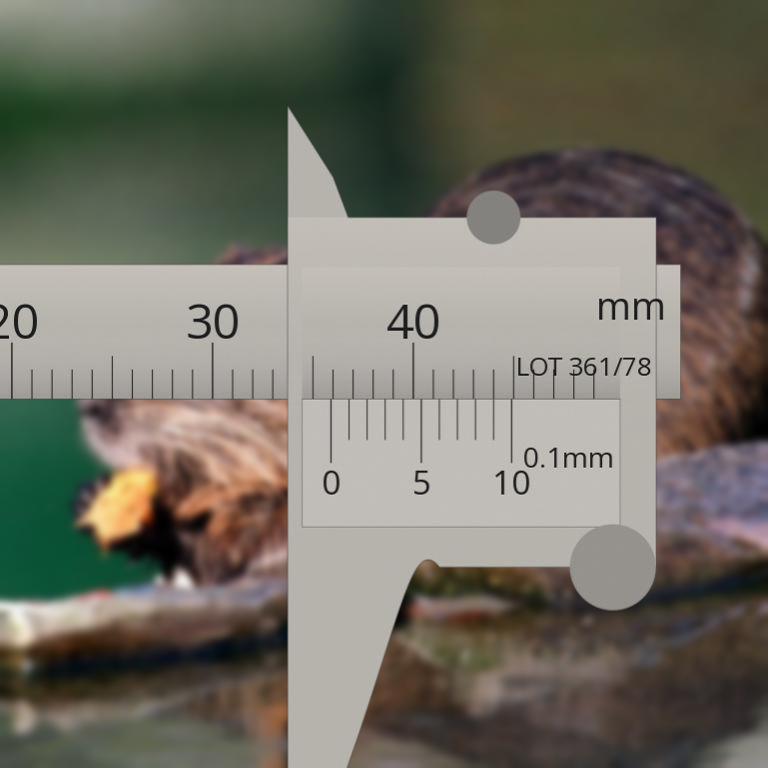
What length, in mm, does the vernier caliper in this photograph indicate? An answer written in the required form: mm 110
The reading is mm 35.9
